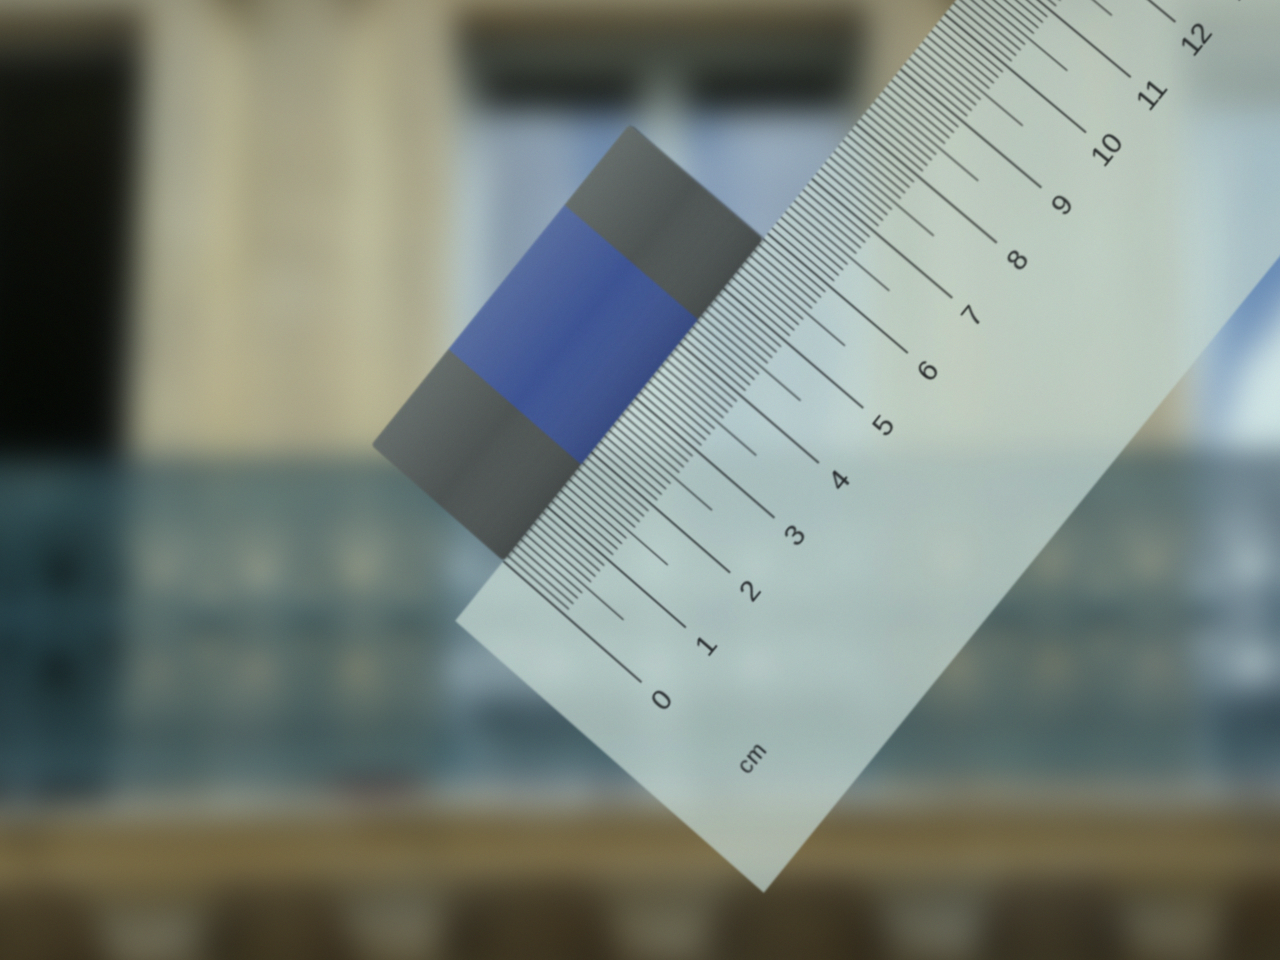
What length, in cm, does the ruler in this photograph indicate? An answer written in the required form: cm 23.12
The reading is cm 5.9
